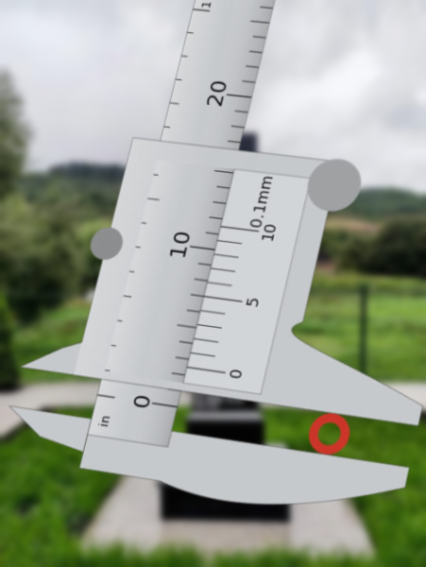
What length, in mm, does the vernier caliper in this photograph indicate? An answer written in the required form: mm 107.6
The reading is mm 2.5
